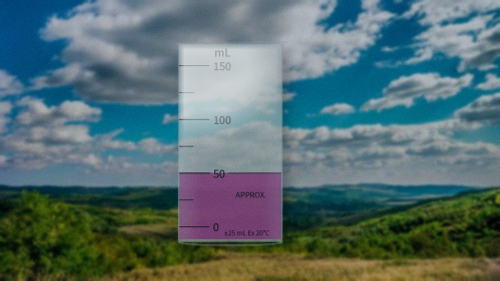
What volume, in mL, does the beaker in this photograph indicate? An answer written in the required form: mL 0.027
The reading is mL 50
